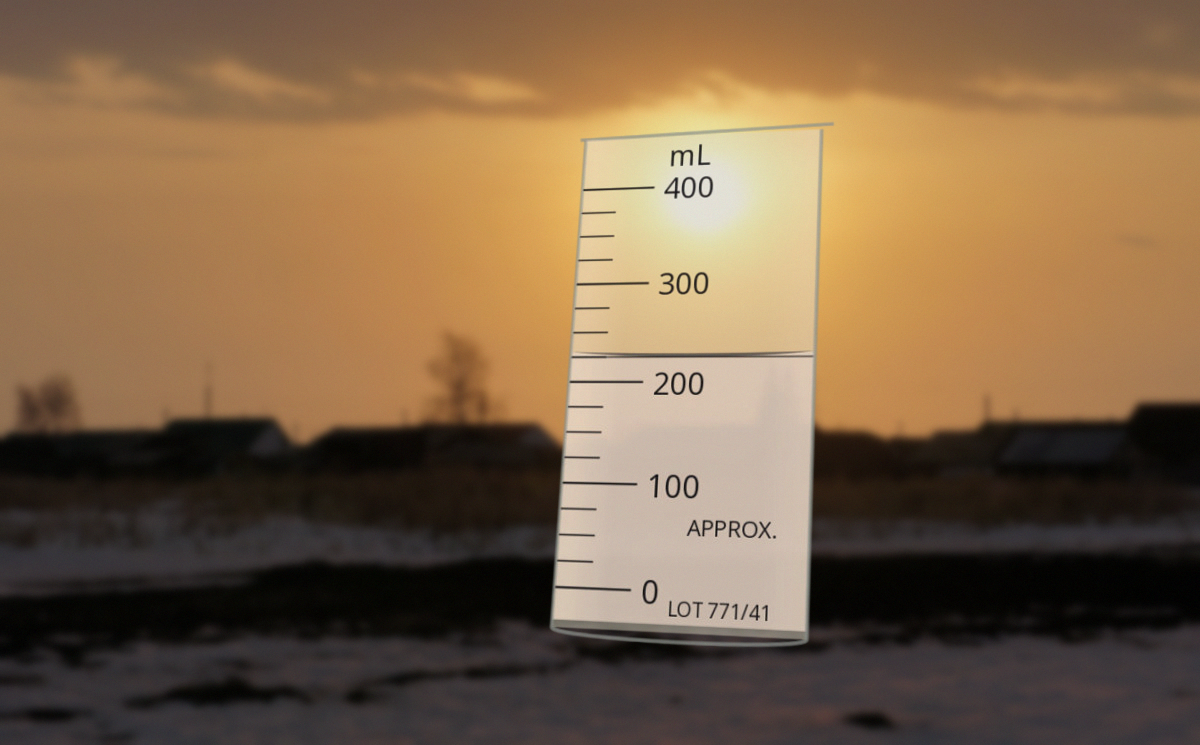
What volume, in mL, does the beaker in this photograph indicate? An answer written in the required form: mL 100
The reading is mL 225
